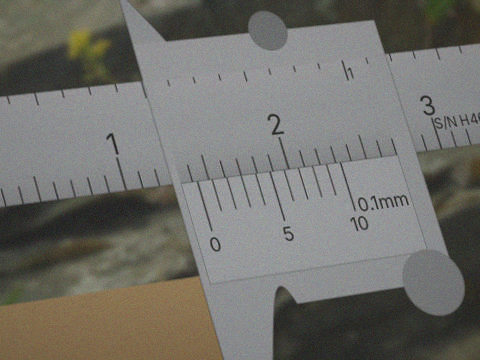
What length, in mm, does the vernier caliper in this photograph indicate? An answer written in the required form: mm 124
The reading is mm 14.3
